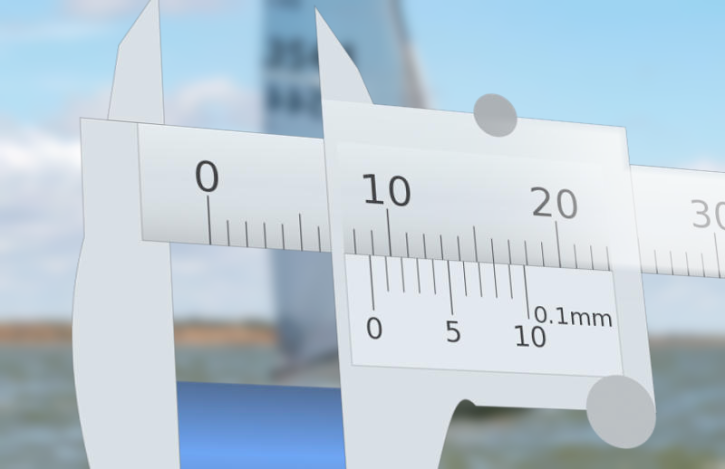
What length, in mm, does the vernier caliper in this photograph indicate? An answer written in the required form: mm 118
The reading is mm 8.8
